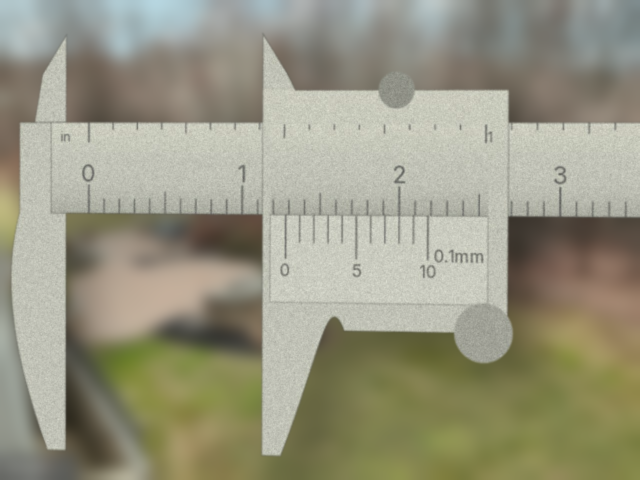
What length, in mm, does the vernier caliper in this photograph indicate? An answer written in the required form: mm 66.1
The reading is mm 12.8
